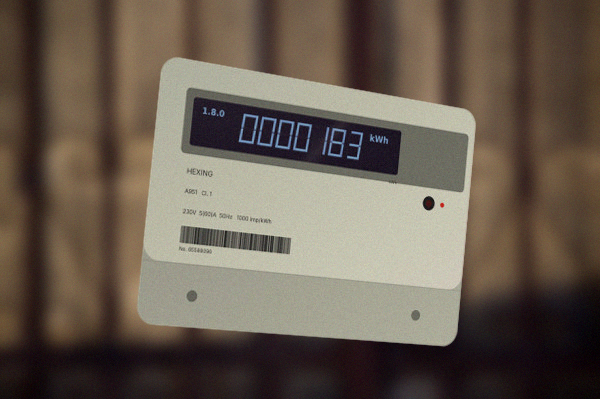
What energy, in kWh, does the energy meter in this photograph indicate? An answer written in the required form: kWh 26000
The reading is kWh 183
